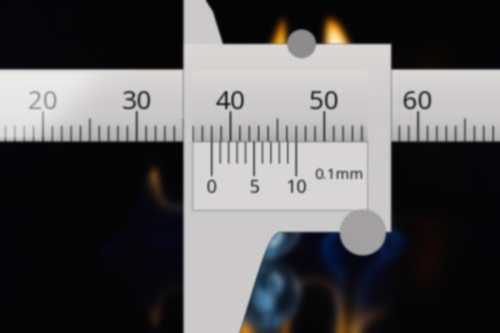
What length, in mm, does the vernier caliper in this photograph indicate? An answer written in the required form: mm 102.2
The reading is mm 38.0
